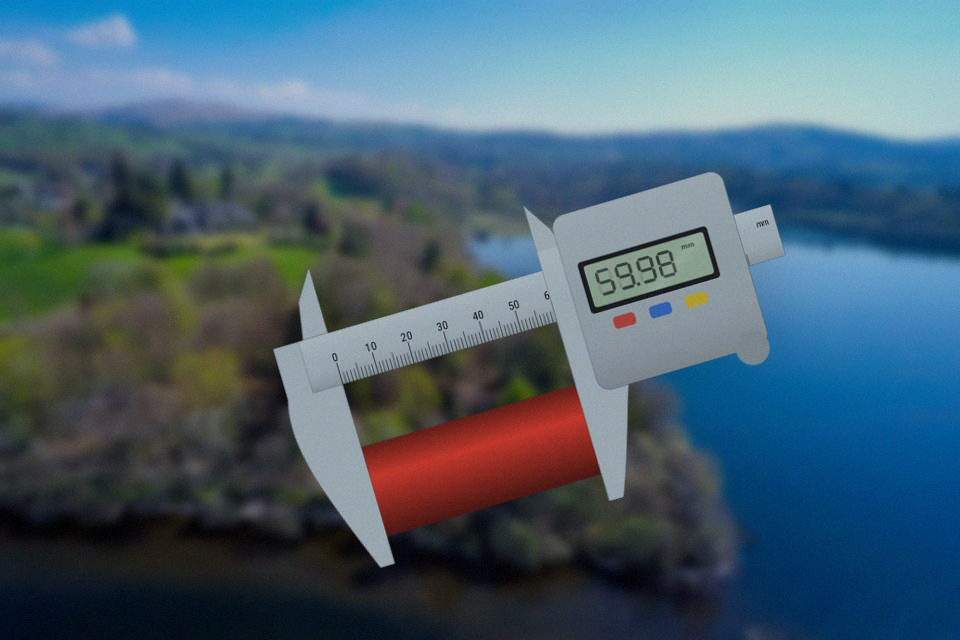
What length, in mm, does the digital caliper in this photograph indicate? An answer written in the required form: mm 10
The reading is mm 59.98
